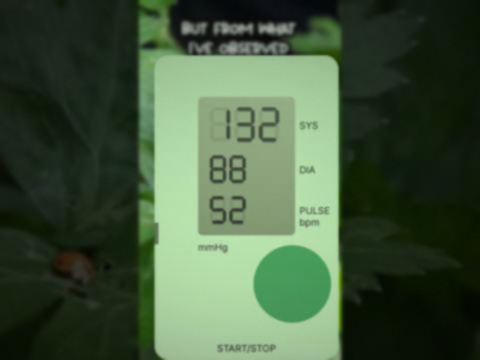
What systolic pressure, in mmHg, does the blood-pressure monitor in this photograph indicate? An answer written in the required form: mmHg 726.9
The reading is mmHg 132
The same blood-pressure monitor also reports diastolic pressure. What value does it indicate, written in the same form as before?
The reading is mmHg 88
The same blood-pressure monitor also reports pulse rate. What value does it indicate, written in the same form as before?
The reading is bpm 52
